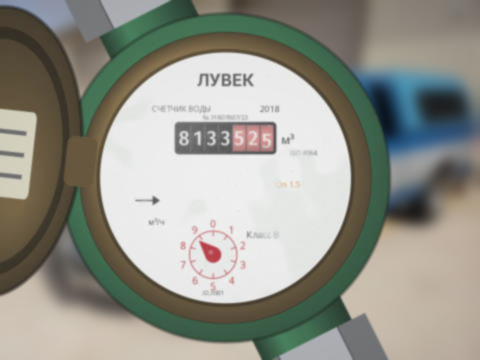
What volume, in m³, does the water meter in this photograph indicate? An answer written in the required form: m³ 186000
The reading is m³ 8133.5248
